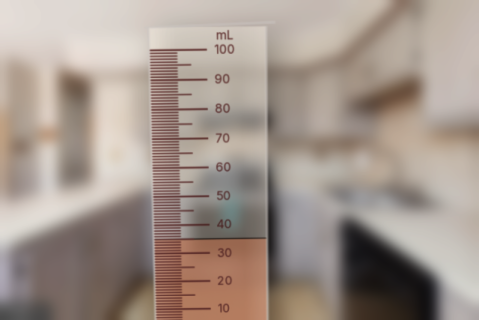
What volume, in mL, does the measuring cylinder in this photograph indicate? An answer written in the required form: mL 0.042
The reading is mL 35
